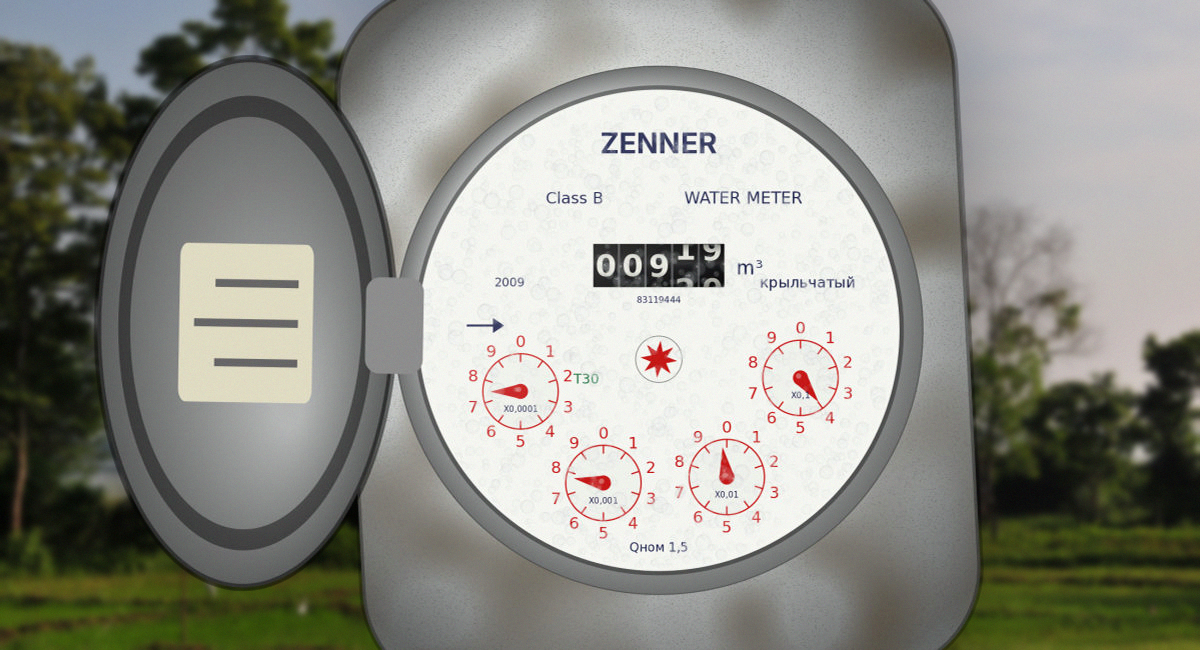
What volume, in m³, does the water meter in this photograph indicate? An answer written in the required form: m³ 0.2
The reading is m³ 919.3977
